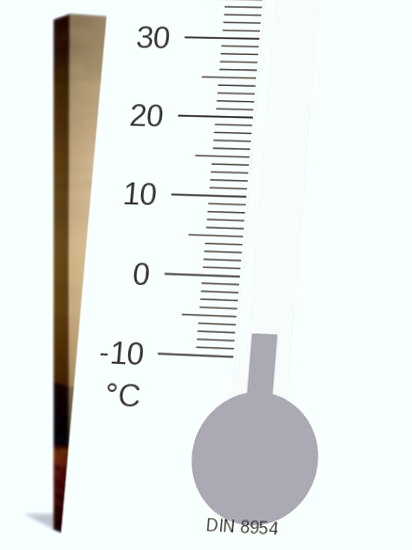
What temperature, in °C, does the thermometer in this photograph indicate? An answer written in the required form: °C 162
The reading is °C -7
